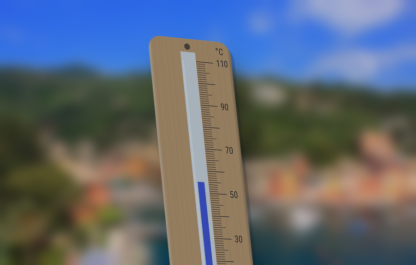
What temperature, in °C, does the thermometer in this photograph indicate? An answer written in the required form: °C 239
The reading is °C 55
